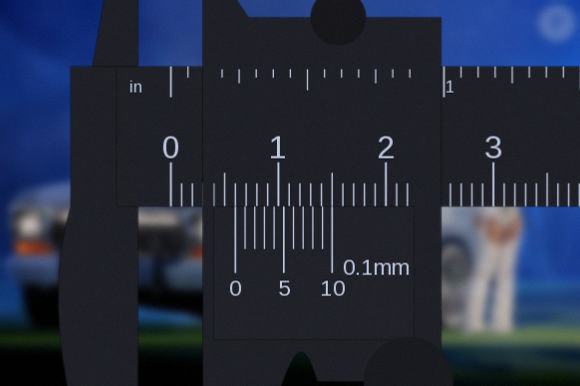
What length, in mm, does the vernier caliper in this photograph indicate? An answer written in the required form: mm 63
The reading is mm 6.0
